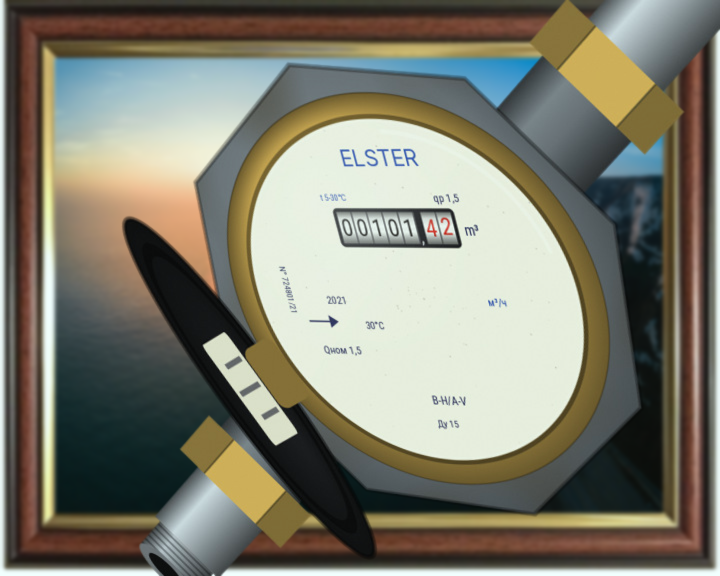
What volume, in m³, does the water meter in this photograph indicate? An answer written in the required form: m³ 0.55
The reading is m³ 101.42
